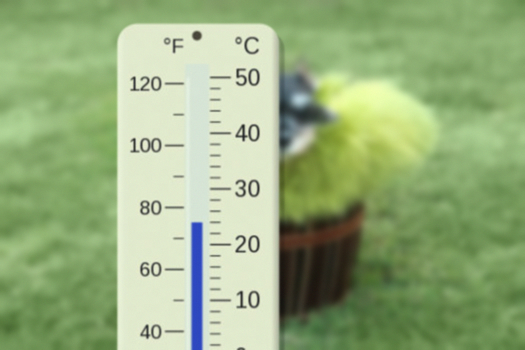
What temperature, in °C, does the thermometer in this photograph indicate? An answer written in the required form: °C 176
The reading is °C 24
